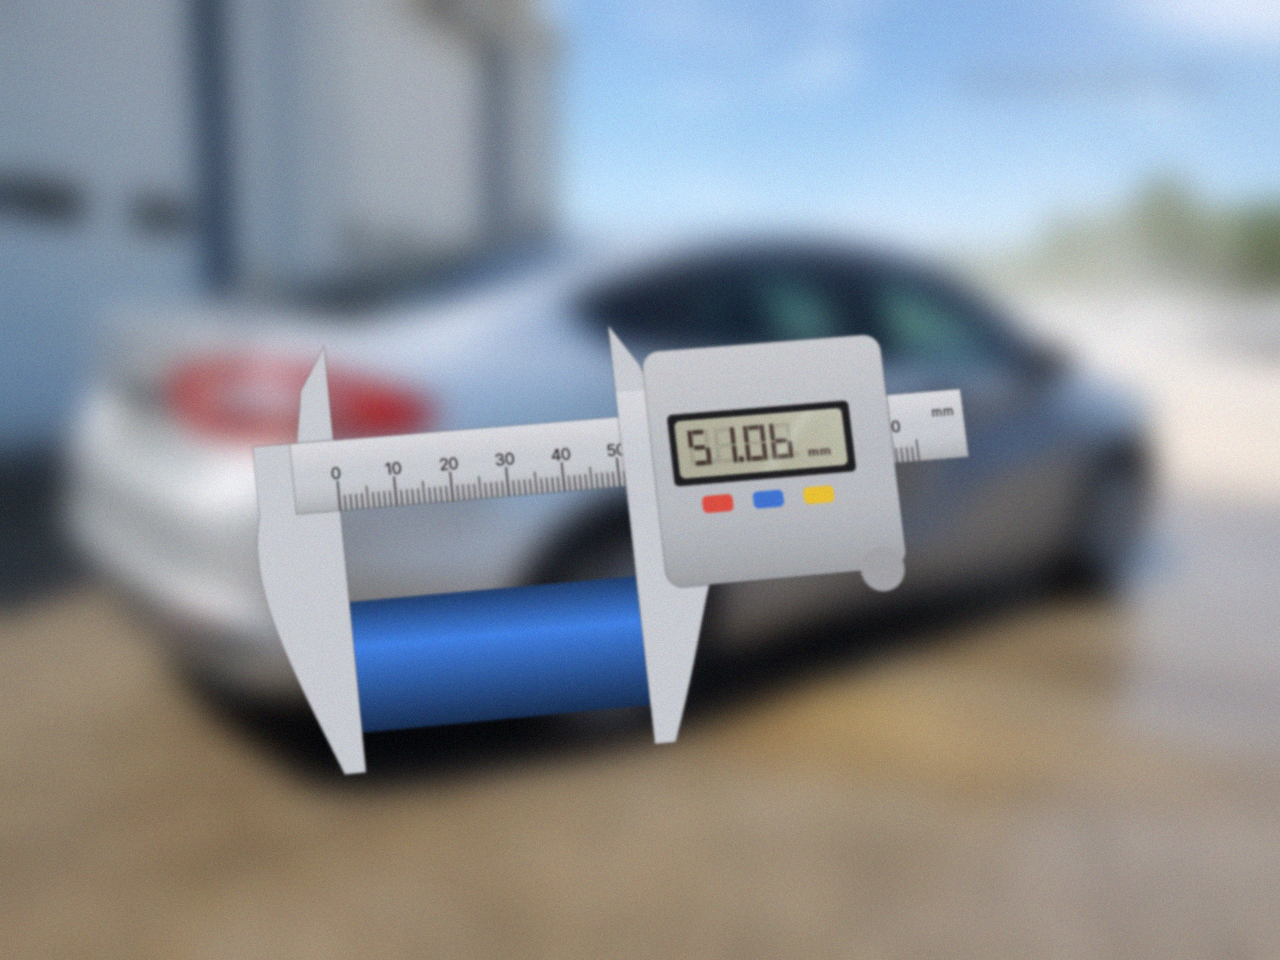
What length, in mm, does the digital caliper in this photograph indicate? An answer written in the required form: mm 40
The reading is mm 51.06
